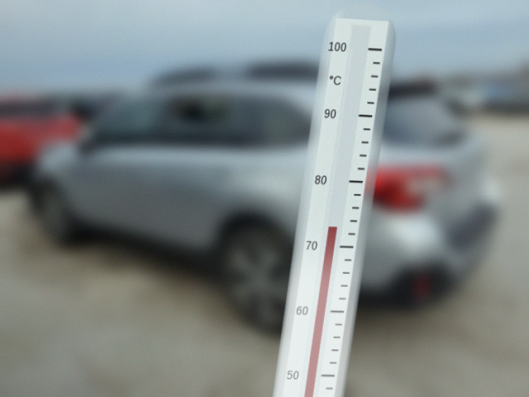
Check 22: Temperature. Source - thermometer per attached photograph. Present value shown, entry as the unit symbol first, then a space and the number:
°C 73
